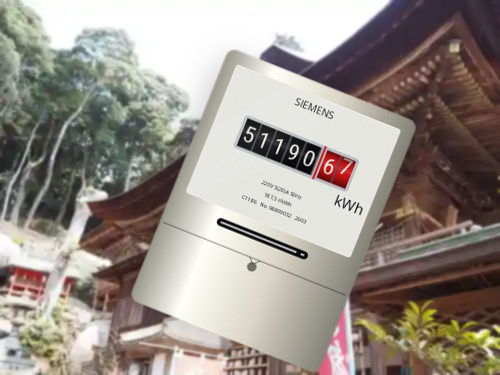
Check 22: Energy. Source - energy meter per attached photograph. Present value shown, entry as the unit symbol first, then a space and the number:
kWh 51190.67
